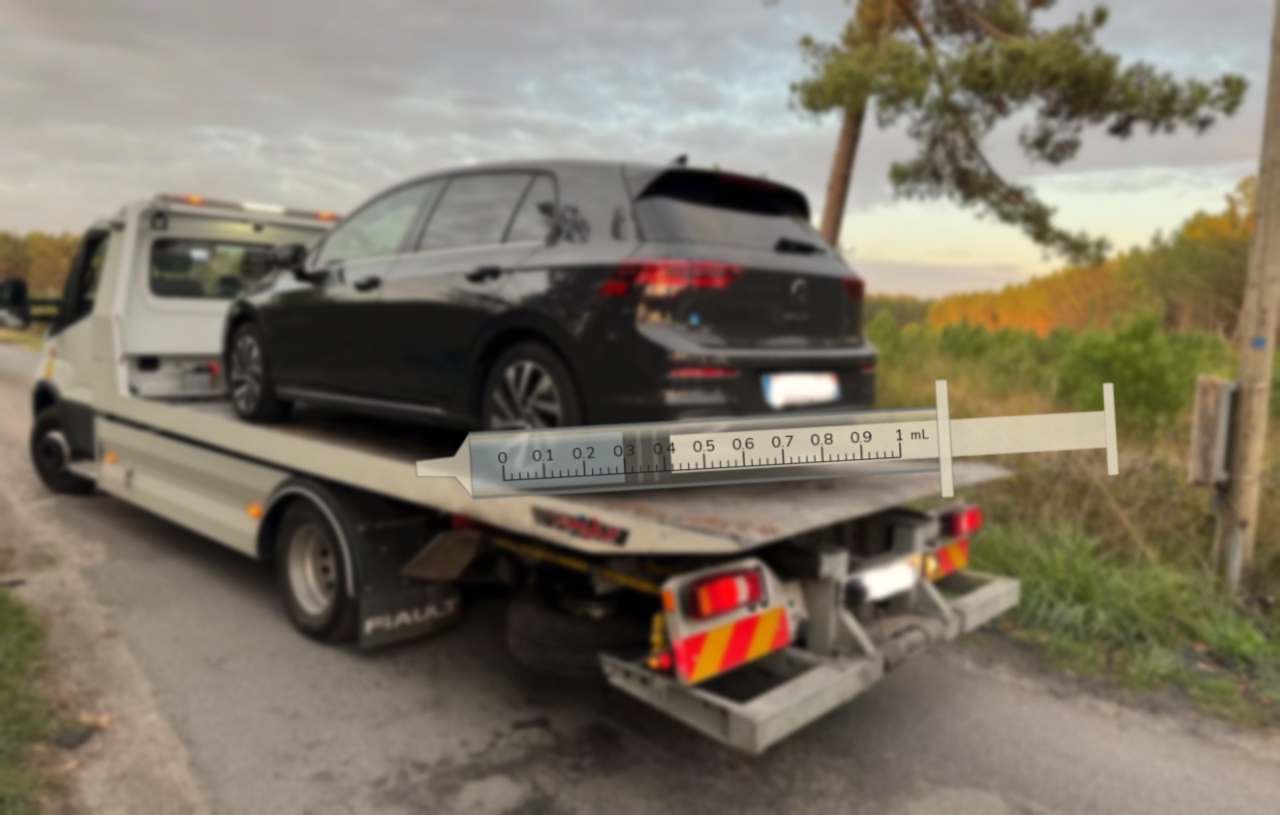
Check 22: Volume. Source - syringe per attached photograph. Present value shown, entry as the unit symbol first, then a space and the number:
mL 0.3
